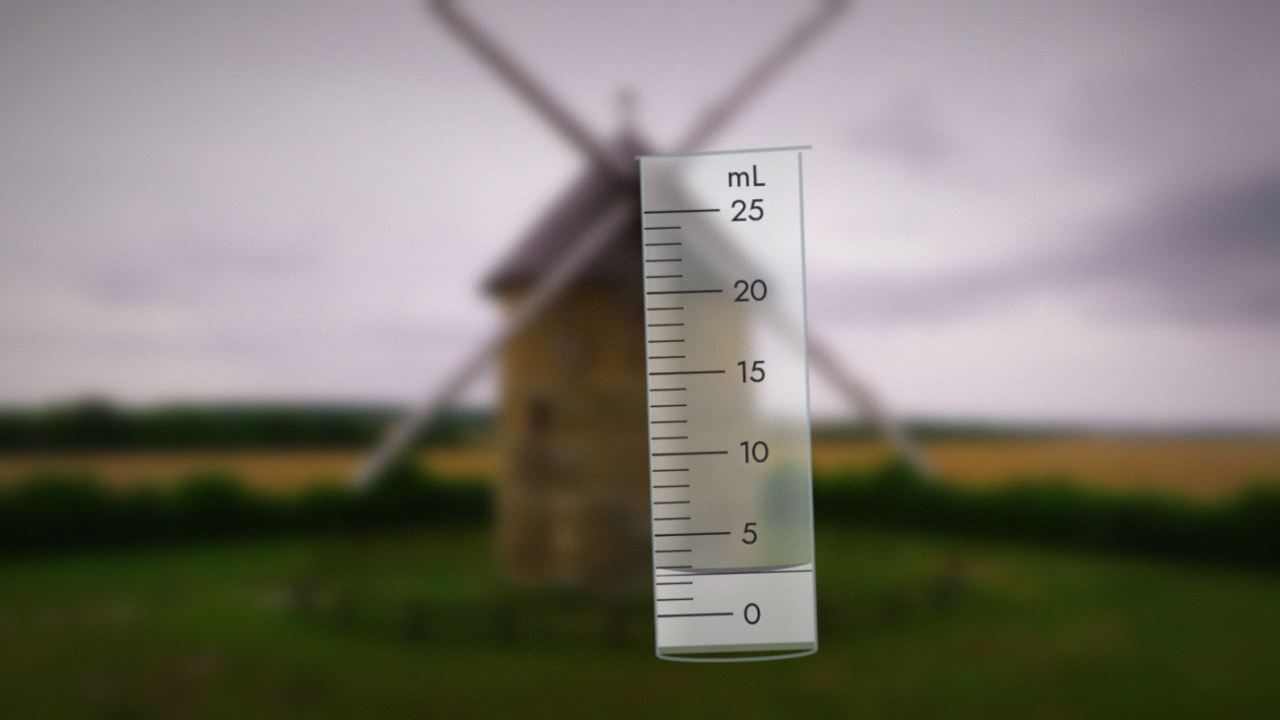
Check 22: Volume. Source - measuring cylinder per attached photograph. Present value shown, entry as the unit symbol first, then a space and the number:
mL 2.5
